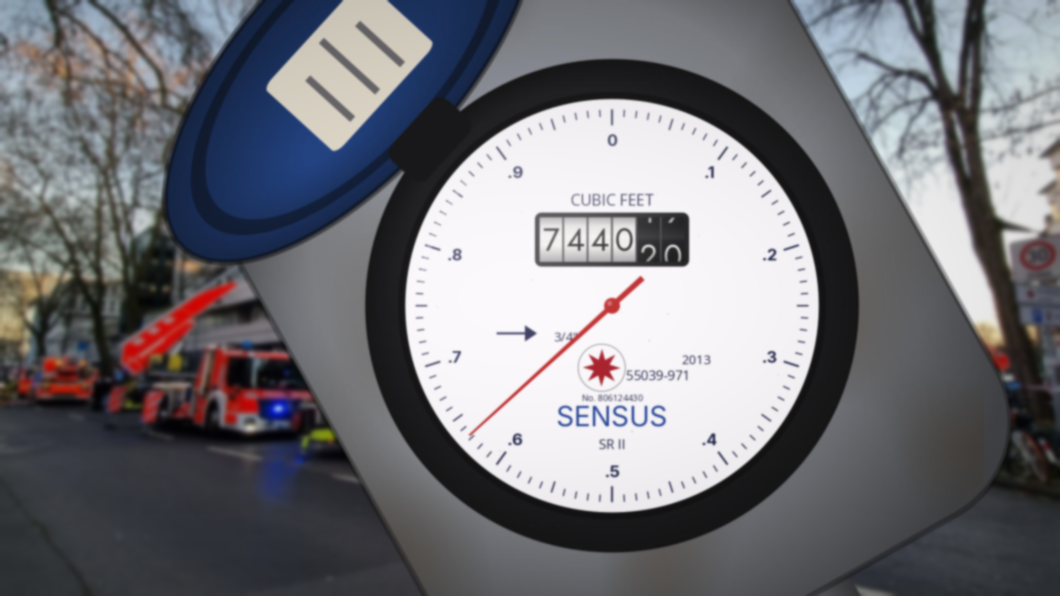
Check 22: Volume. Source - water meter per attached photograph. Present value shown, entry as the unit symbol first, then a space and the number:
ft³ 744019.63
